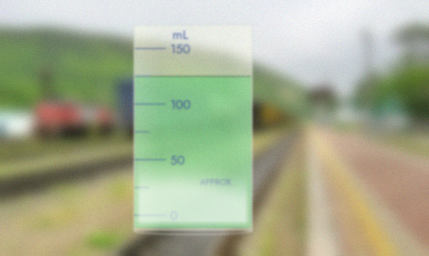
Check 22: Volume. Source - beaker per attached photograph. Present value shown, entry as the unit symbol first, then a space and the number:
mL 125
